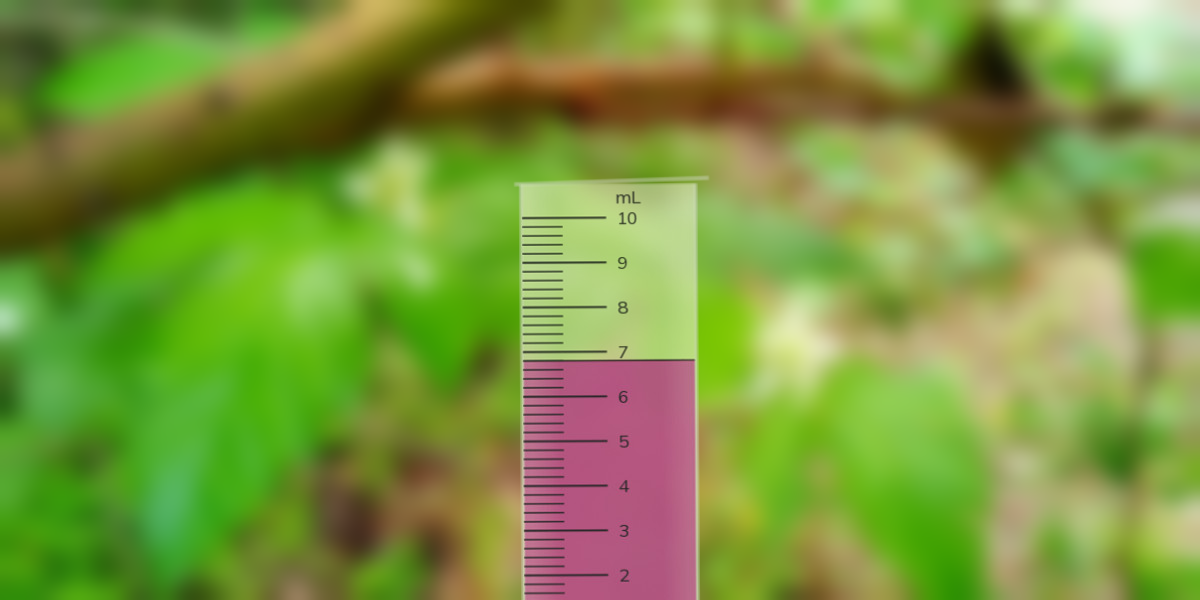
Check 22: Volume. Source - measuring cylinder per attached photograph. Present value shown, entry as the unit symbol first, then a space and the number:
mL 6.8
